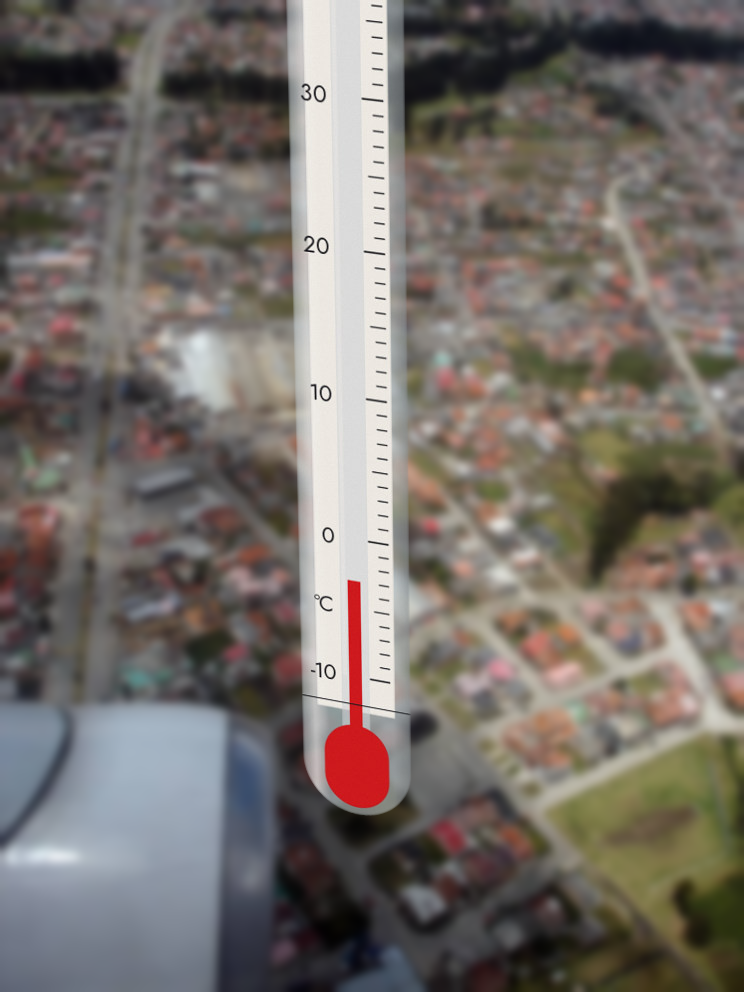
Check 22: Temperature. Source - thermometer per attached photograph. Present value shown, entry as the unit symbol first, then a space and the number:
°C -3
